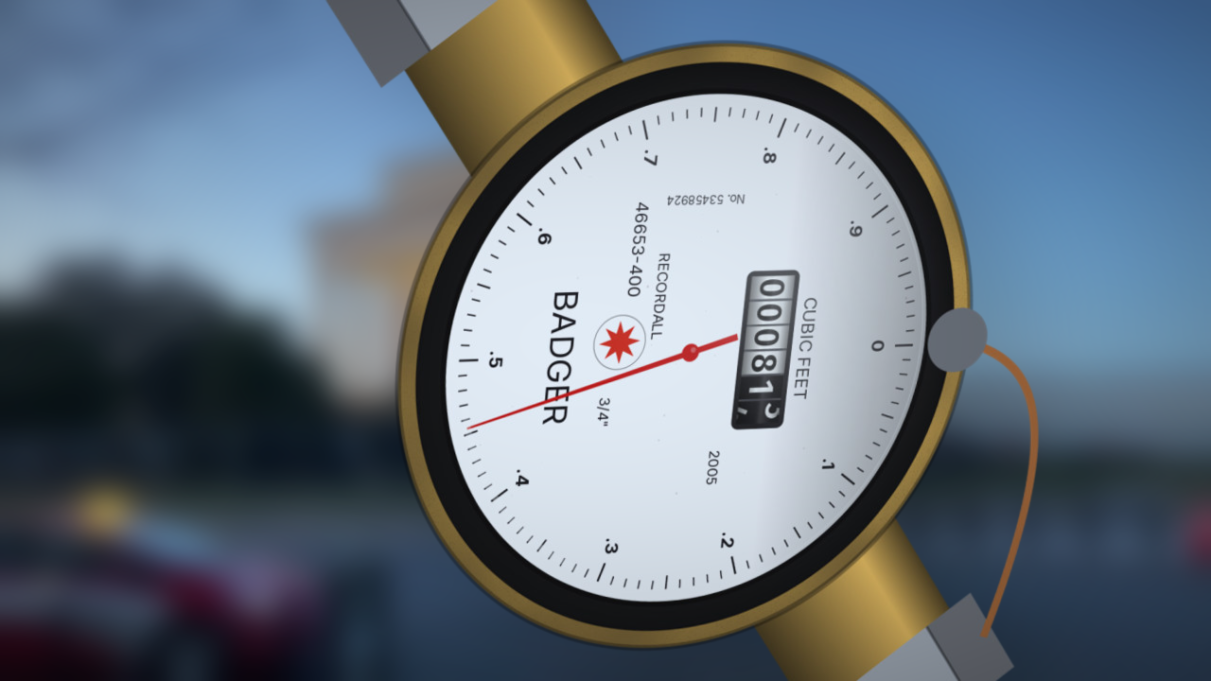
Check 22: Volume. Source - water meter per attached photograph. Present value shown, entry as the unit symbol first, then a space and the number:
ft³ 813.45
